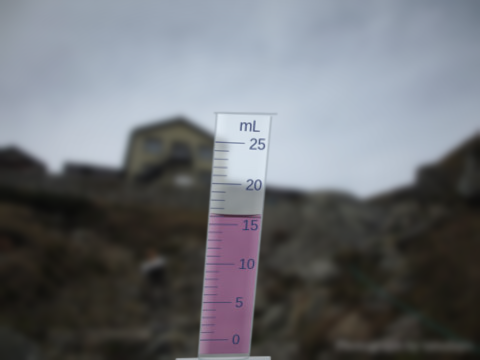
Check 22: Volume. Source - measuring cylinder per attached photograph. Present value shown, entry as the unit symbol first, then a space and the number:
mL 16
